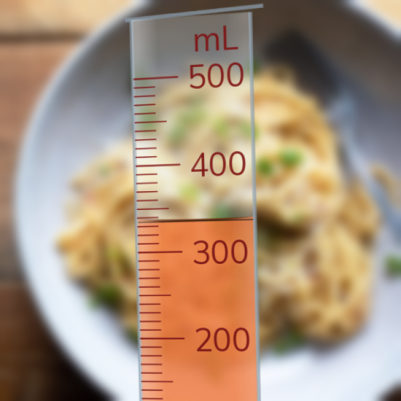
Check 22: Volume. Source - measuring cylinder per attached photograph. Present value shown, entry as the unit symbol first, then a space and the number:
mL 335
